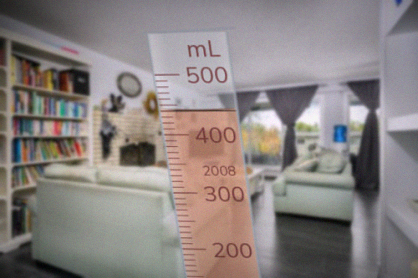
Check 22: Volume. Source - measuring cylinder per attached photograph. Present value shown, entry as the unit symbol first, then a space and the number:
mL 440
